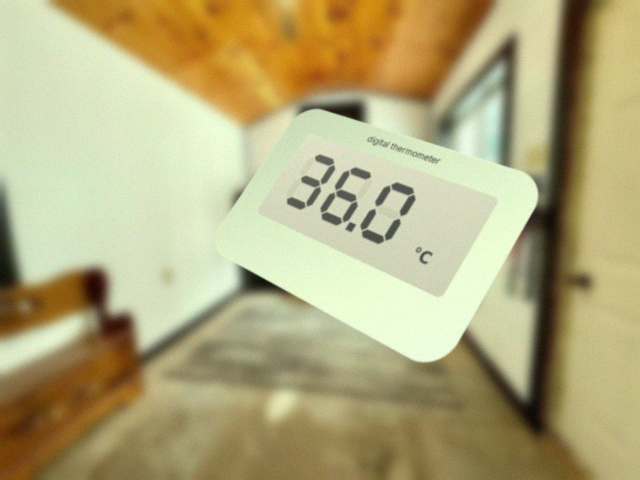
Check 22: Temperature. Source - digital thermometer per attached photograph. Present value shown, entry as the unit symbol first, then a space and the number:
°C 36.0
